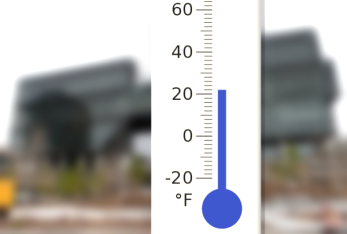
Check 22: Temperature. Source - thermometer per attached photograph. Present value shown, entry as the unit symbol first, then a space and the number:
°F 22
